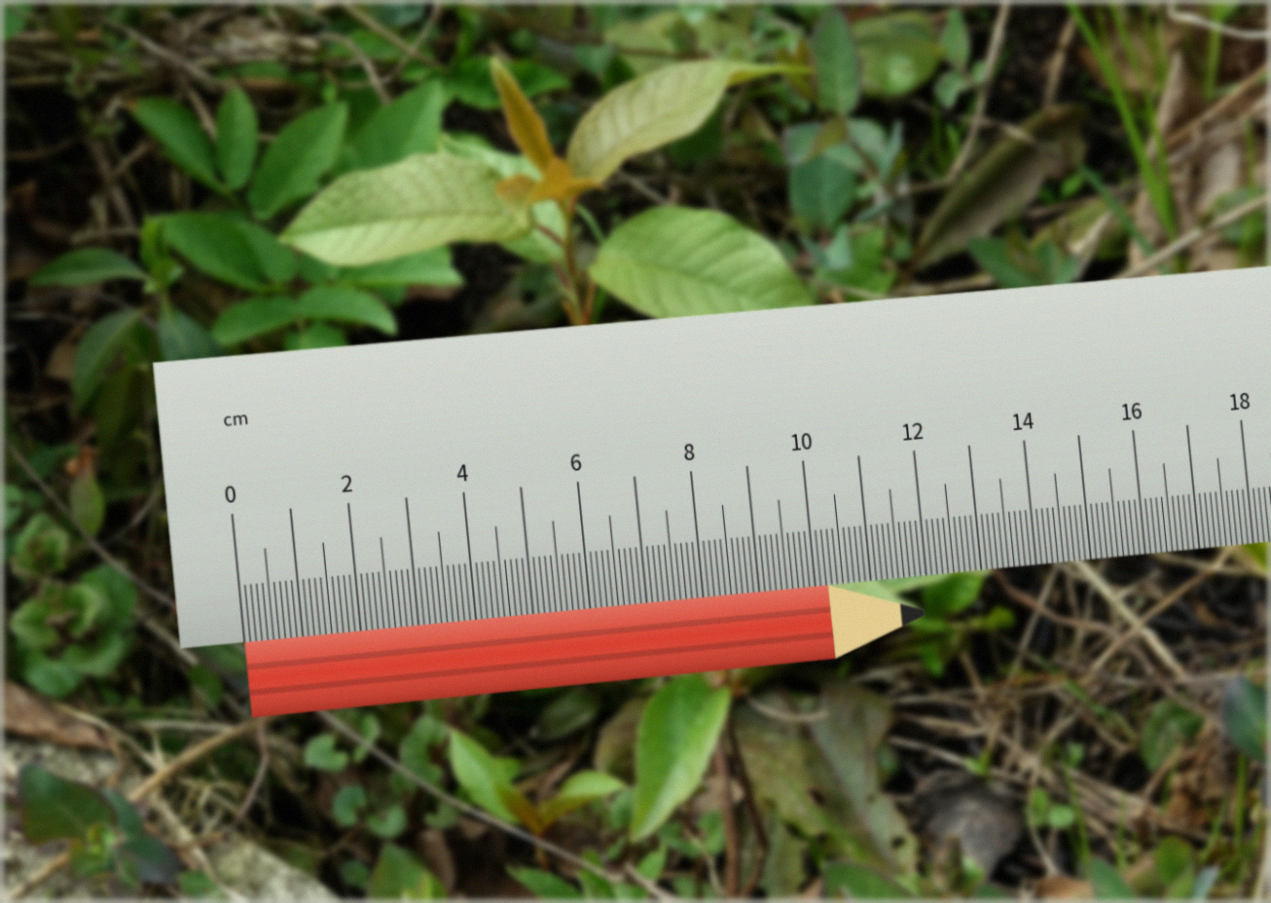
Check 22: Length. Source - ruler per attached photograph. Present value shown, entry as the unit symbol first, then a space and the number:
cm 11.9
